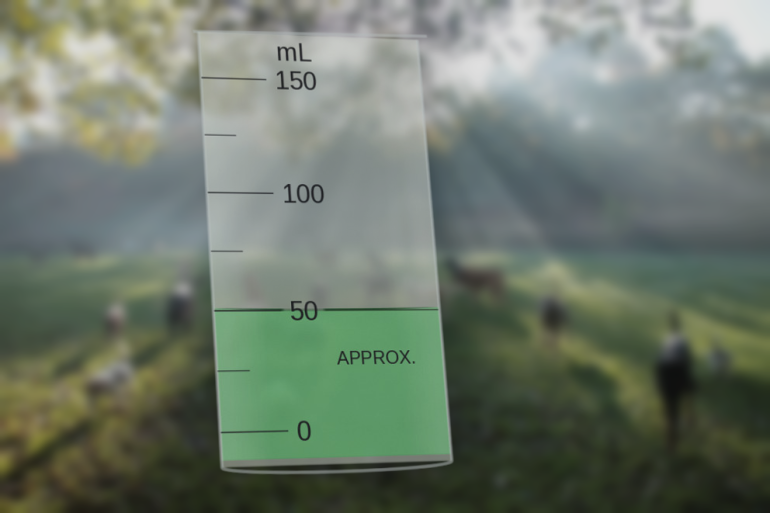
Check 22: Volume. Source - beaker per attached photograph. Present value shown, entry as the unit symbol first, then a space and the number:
mL 50
